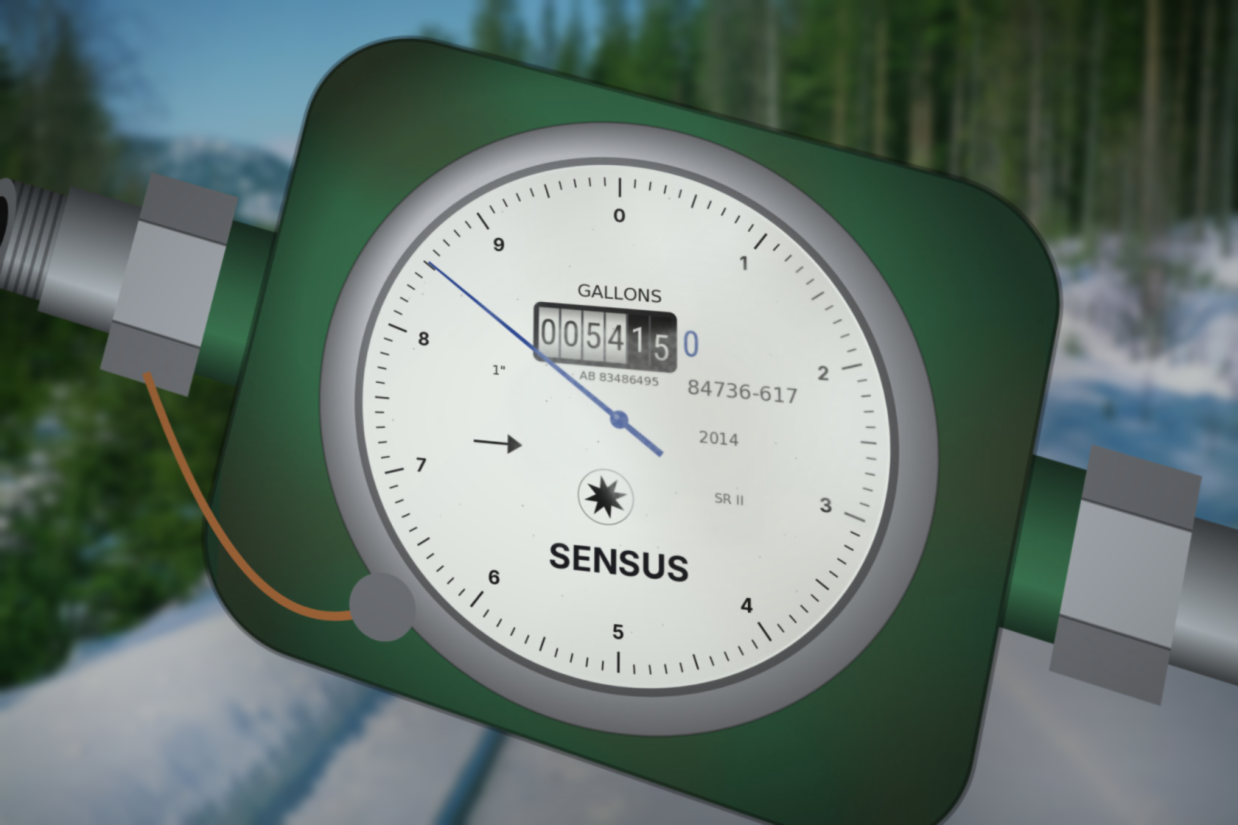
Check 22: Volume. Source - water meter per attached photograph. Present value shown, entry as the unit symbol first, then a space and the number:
gal 54148.5
